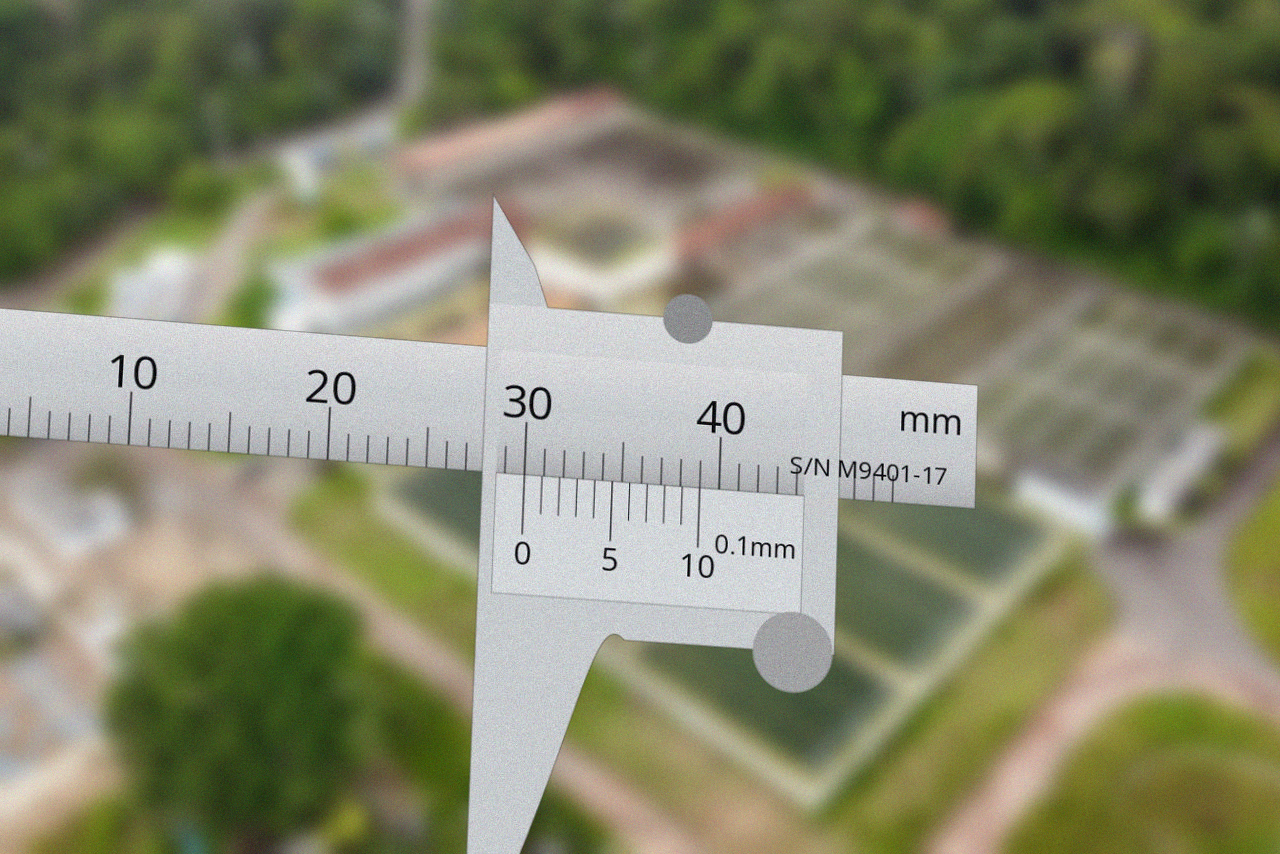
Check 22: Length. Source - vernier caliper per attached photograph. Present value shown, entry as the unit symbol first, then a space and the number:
mm 30.0
